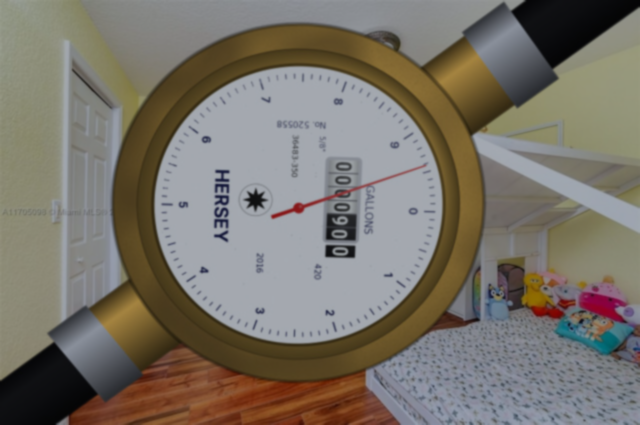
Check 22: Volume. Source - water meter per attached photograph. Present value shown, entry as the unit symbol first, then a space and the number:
gal 899.4
